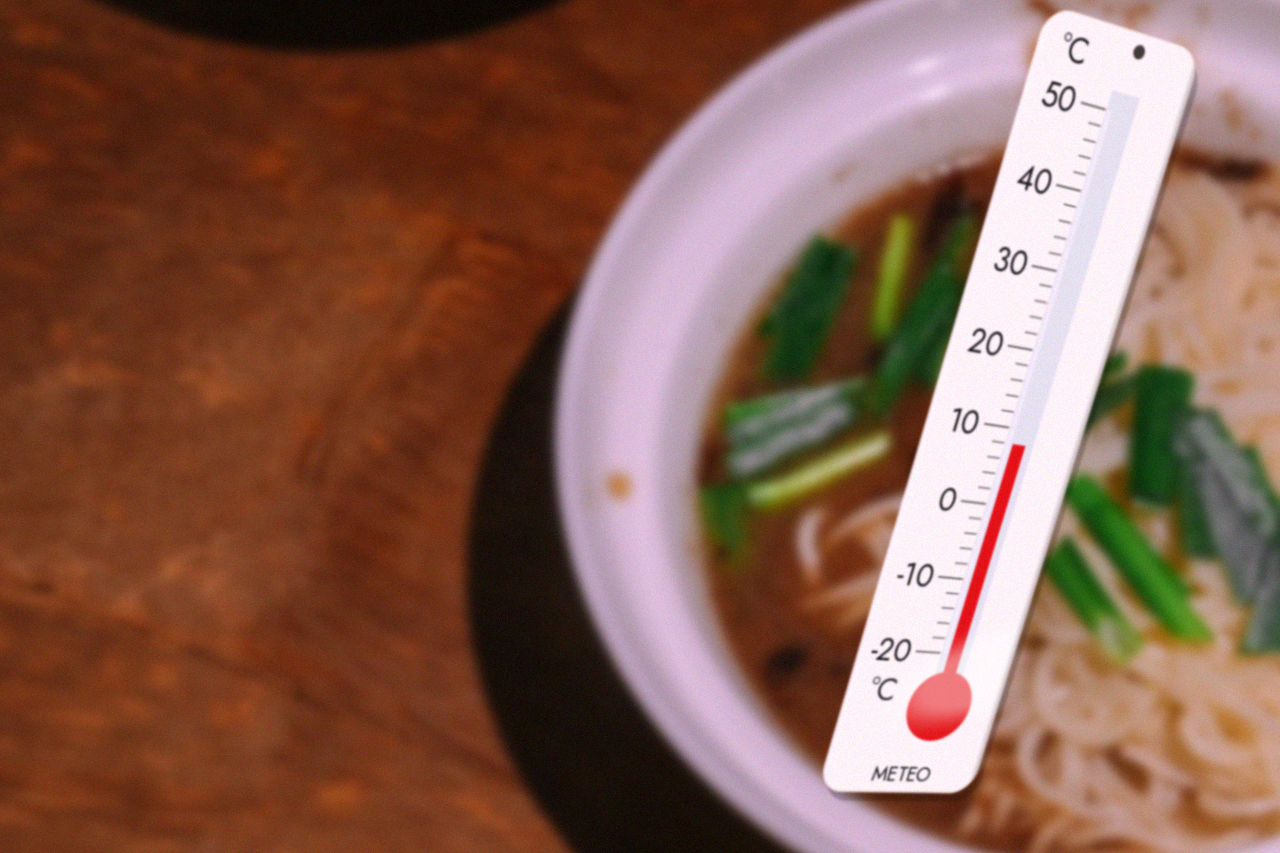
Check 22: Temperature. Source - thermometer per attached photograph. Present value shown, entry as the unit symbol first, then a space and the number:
°C 8
